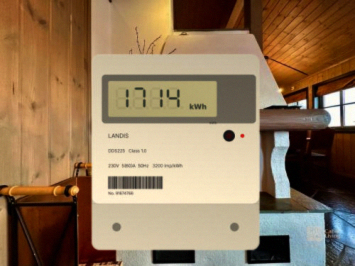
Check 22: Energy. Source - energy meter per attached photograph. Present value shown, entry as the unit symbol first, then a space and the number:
kWh 1714
